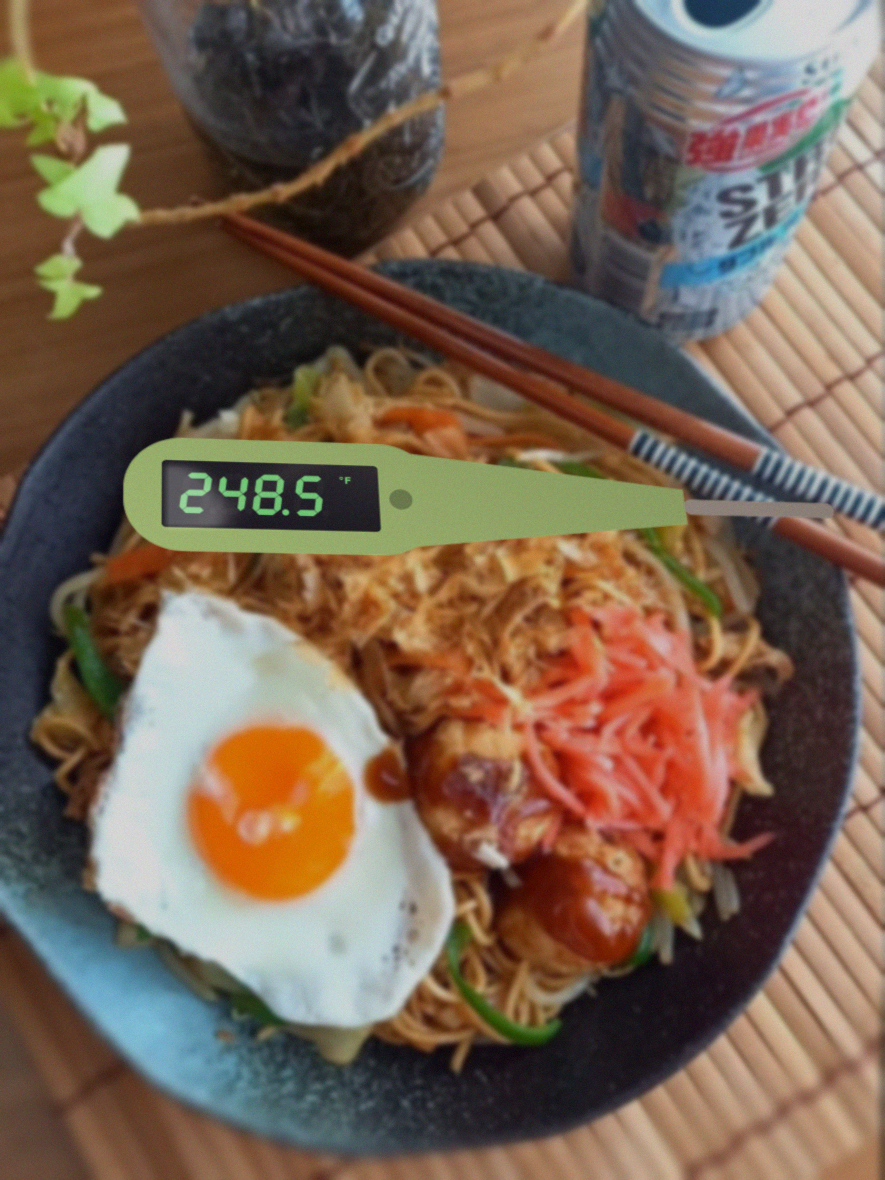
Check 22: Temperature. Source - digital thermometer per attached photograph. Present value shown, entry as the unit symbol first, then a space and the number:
°F 248.5
